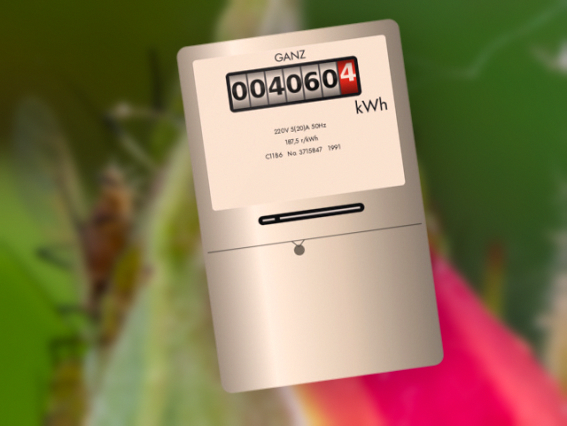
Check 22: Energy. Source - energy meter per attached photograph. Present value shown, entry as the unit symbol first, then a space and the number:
kWh 4060.4
